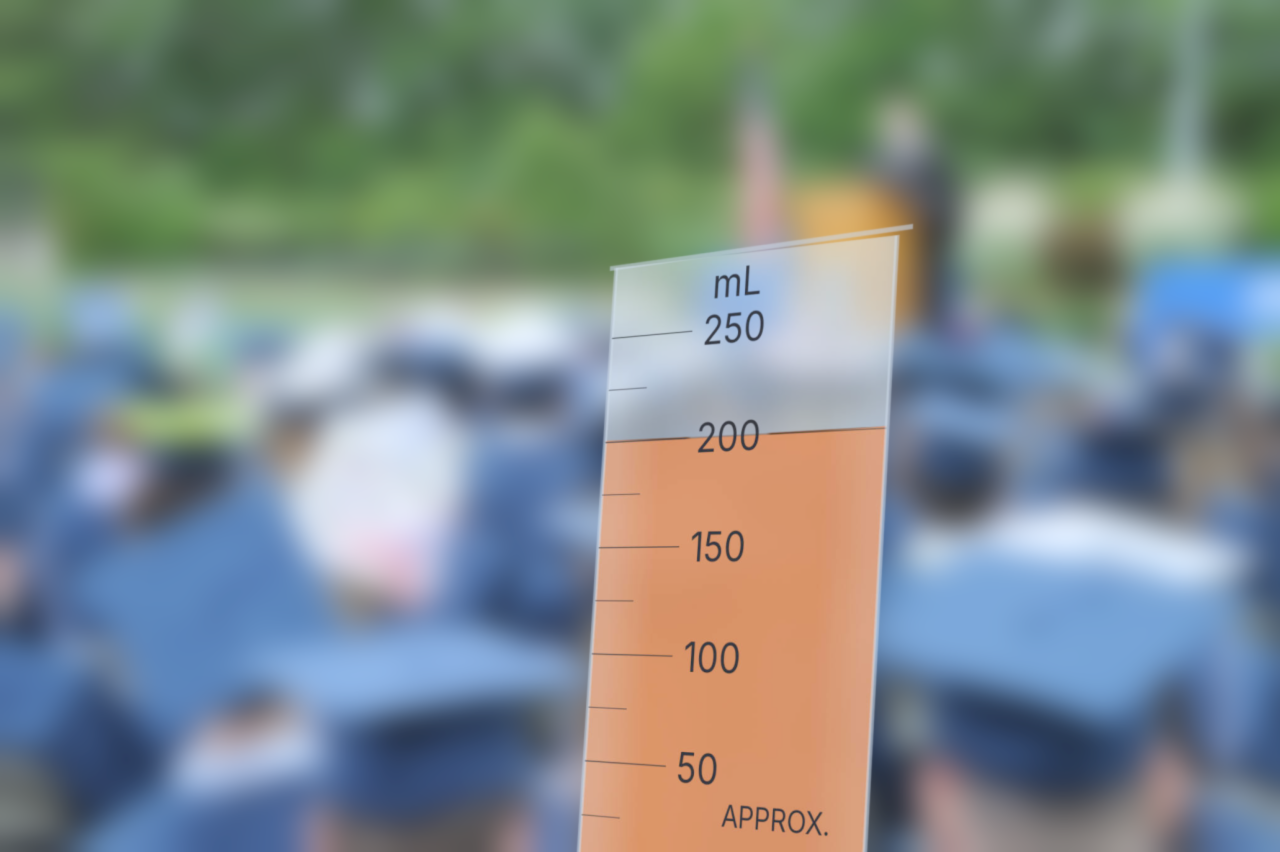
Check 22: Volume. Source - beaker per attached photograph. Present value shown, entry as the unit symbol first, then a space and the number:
mL 200
